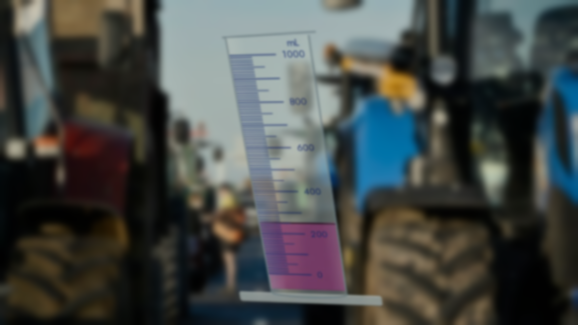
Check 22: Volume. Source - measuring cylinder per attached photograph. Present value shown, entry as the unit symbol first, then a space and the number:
mL 250
